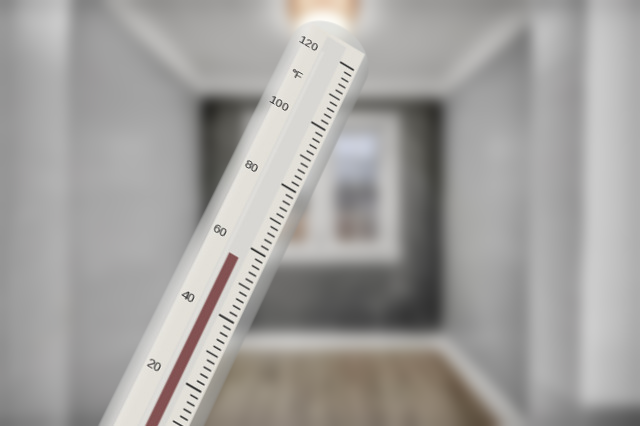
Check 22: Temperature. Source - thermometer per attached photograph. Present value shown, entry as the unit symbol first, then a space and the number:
°F 56
